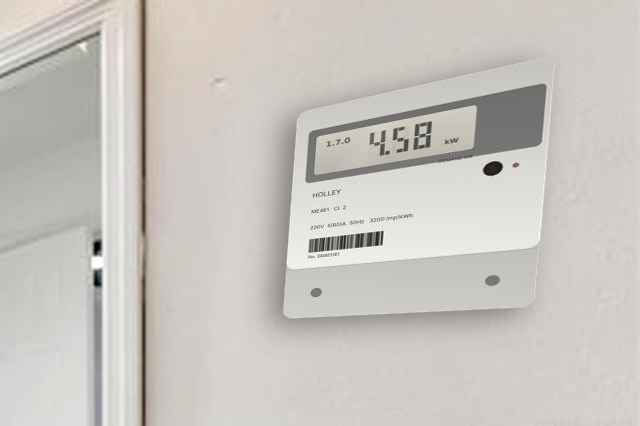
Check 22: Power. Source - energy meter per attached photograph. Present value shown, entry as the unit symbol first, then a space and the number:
kW 4.58
